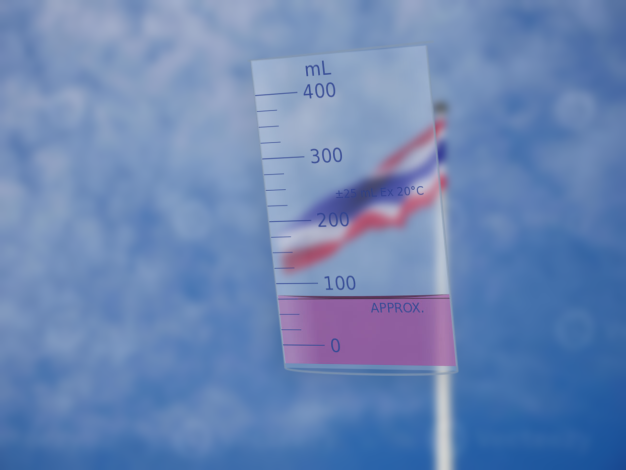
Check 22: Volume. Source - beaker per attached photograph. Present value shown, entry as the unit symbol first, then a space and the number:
mL 75
